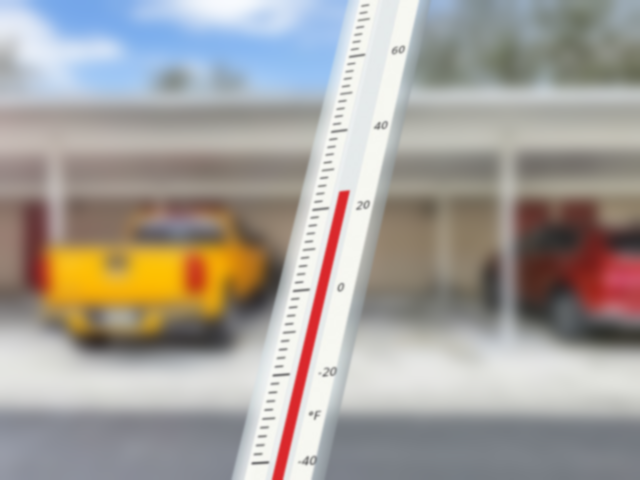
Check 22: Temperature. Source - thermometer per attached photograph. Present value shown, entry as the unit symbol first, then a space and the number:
°F 24
